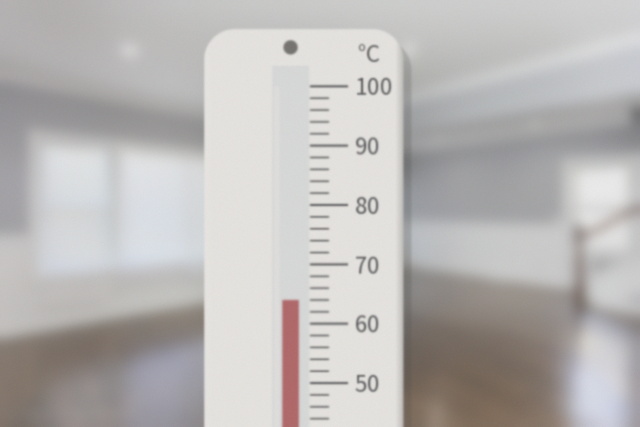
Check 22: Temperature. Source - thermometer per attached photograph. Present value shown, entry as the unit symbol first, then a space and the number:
°C 64
